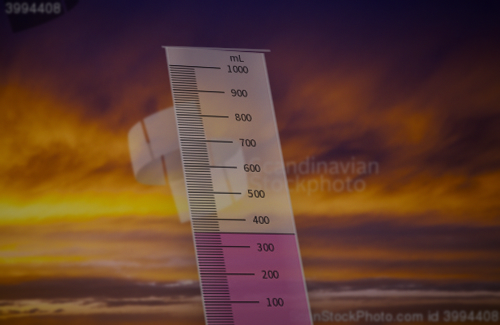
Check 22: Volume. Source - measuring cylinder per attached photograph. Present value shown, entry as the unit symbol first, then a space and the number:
mL 350
